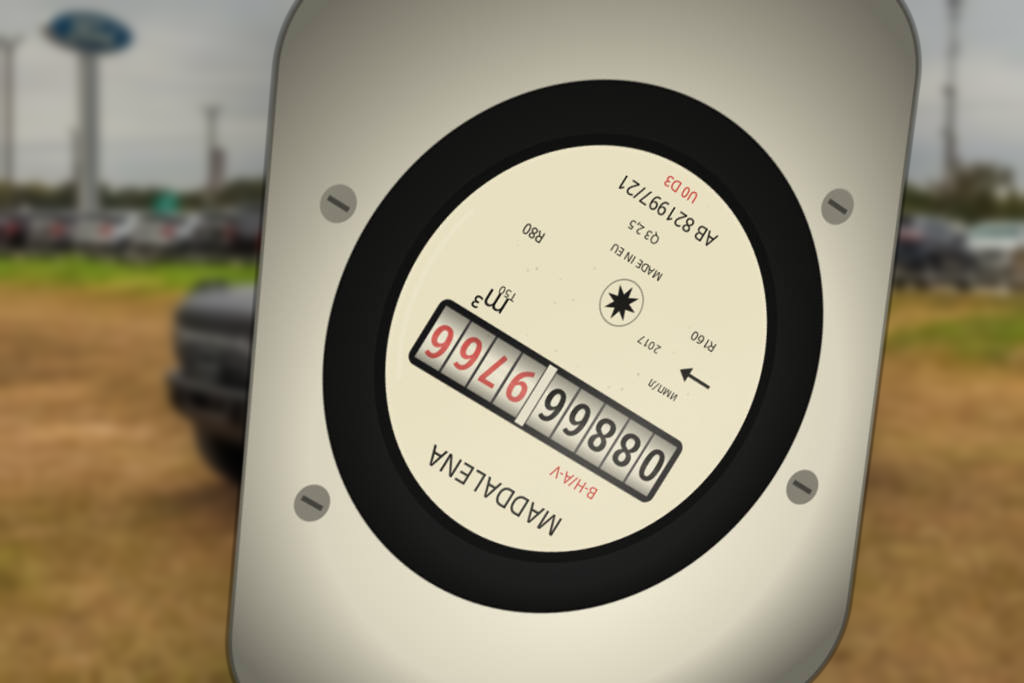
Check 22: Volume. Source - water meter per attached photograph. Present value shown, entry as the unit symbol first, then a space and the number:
m³ 8866.9766
